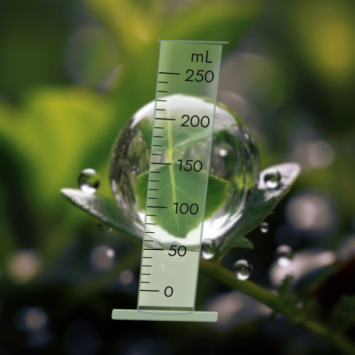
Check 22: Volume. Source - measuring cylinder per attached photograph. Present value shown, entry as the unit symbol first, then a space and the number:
mL 50
